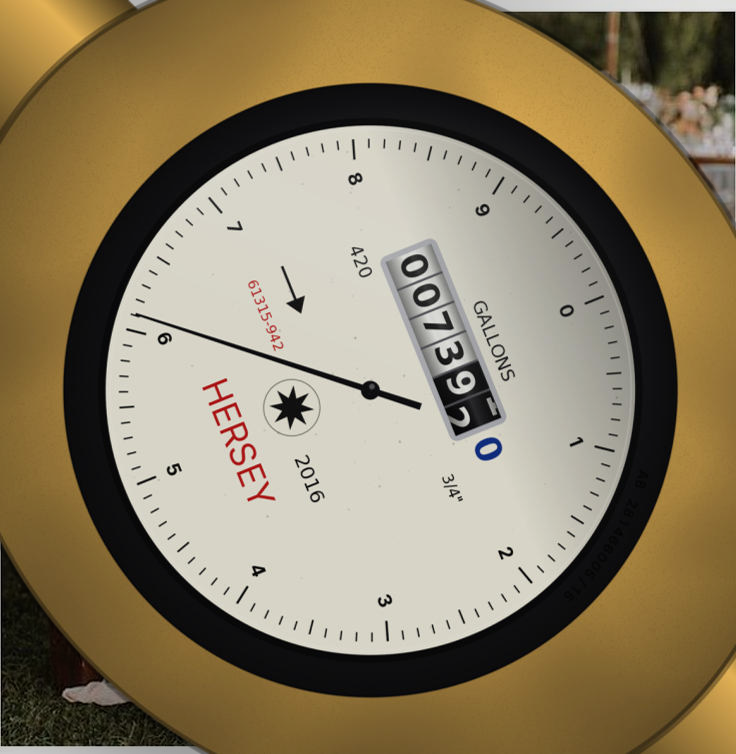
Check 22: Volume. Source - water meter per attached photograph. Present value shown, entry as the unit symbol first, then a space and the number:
gal 73916.1
